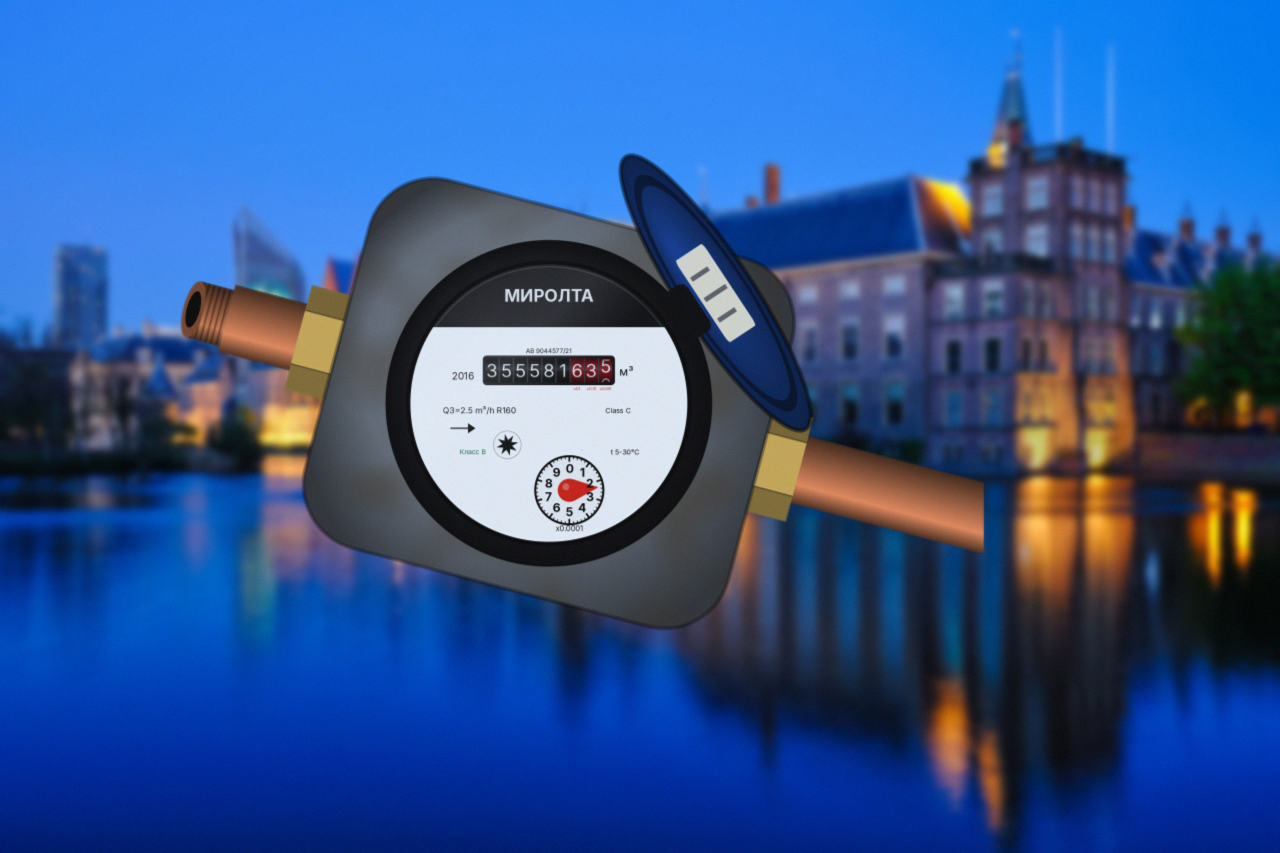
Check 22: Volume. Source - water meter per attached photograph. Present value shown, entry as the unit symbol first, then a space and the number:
m³ 355581.6352
